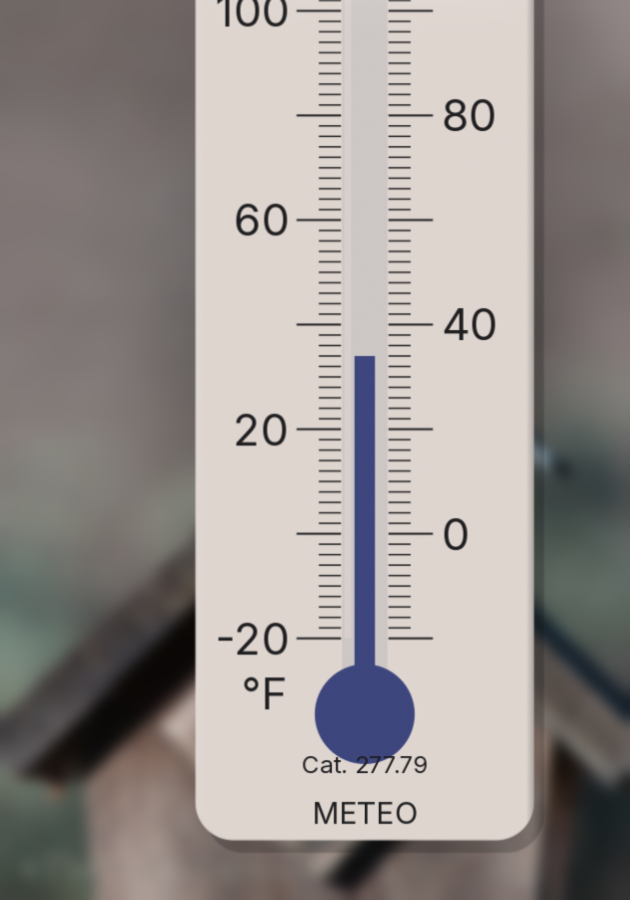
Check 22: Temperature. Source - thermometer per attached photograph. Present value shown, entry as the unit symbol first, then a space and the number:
°F 34
